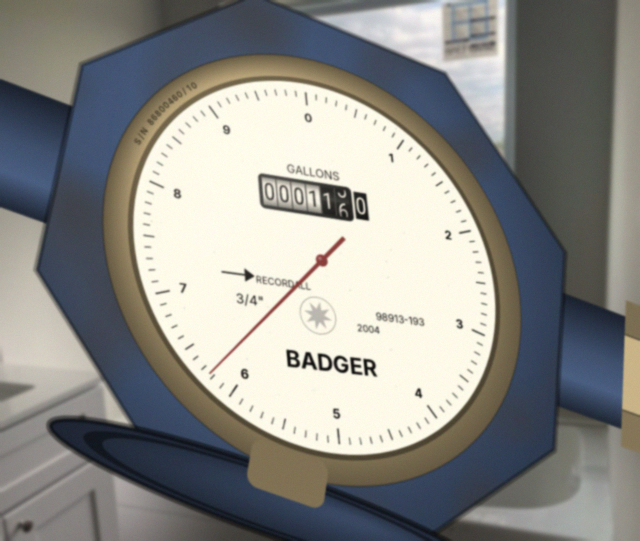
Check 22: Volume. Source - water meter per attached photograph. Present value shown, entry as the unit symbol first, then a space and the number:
gal 1156.2
